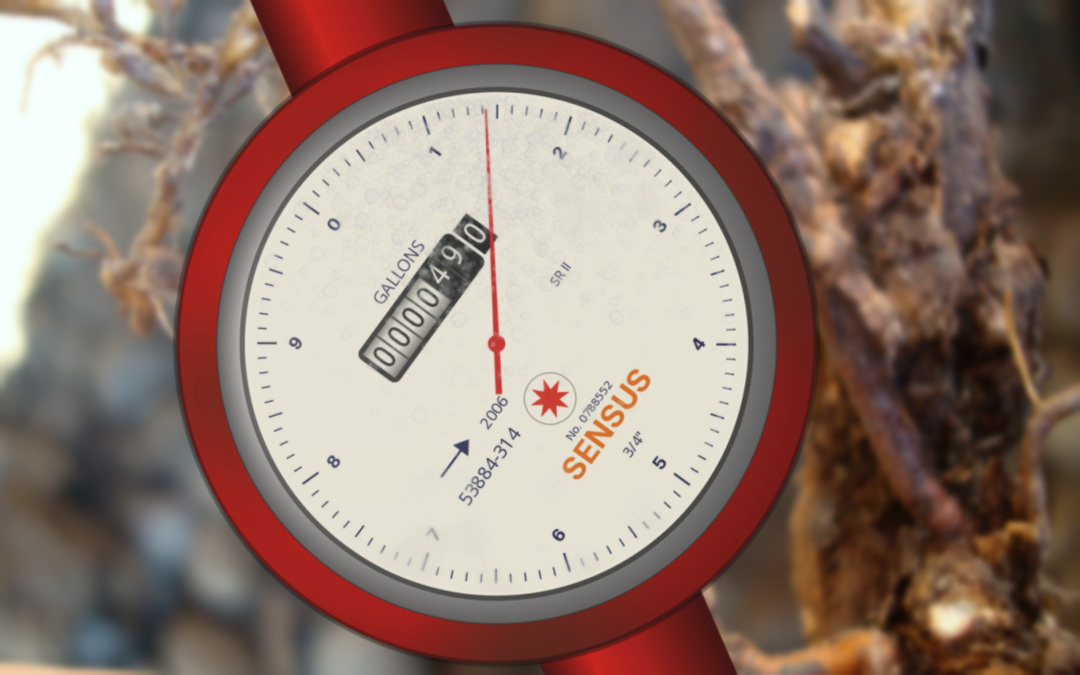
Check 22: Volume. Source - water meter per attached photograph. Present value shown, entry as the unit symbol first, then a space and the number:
gal 491.4
